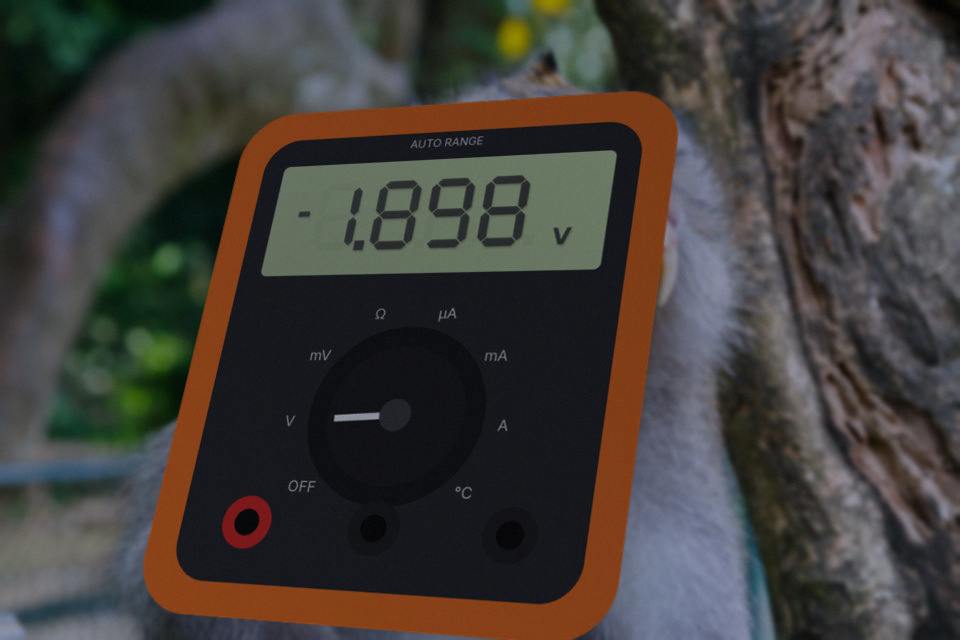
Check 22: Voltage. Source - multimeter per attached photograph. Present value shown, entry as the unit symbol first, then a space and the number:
V -1.898
